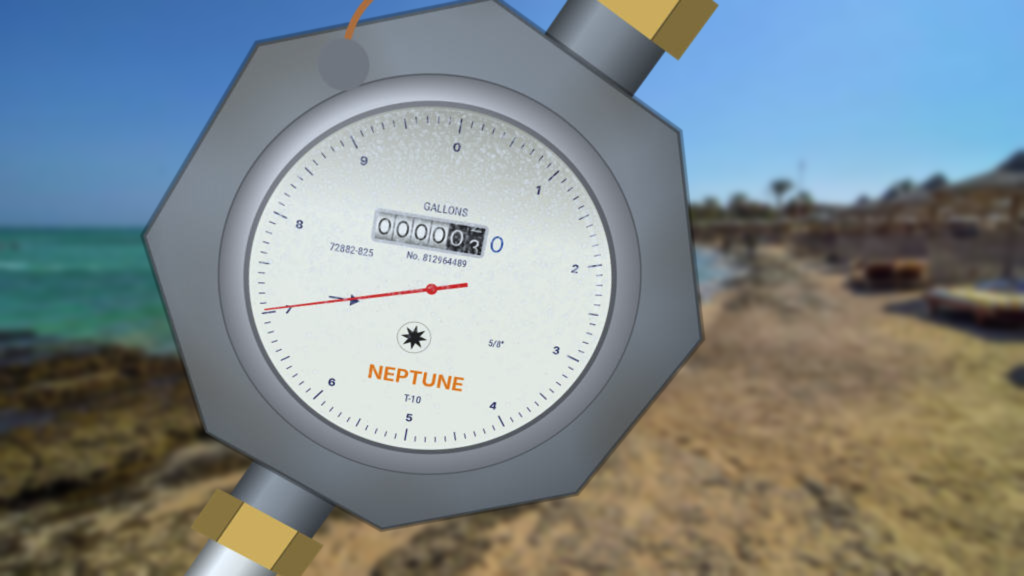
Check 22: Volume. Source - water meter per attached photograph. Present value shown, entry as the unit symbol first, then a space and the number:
gal 27.0
